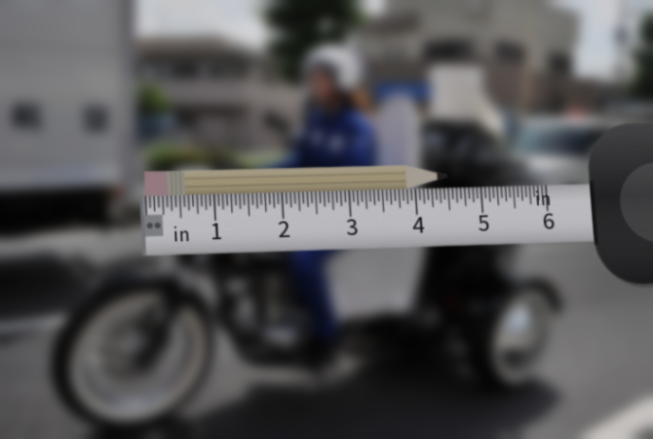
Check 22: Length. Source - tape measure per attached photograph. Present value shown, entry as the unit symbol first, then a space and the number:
in 4.5
